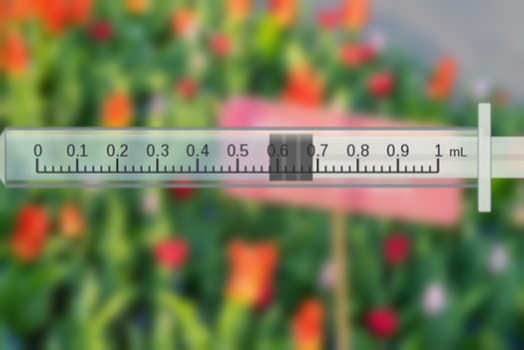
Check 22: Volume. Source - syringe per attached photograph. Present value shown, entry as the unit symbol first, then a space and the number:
mL 0.58
